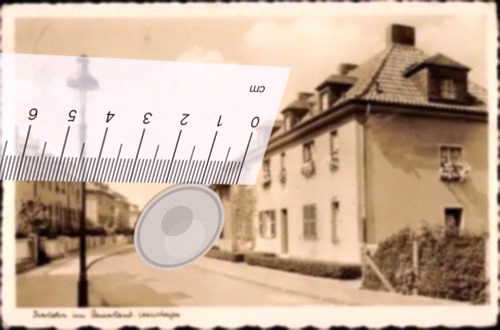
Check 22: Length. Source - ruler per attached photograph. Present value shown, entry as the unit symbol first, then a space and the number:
cm 2.5
